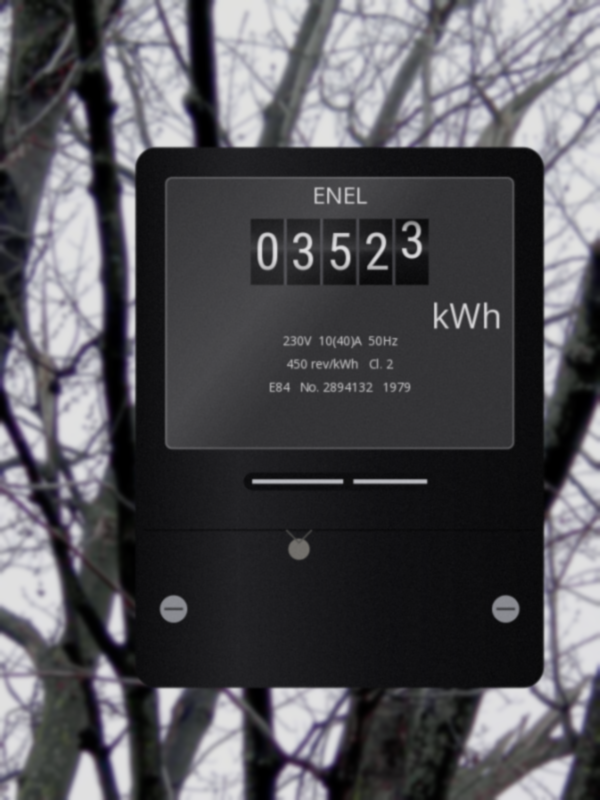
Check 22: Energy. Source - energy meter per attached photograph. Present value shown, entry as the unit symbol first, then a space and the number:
kWh 3523
